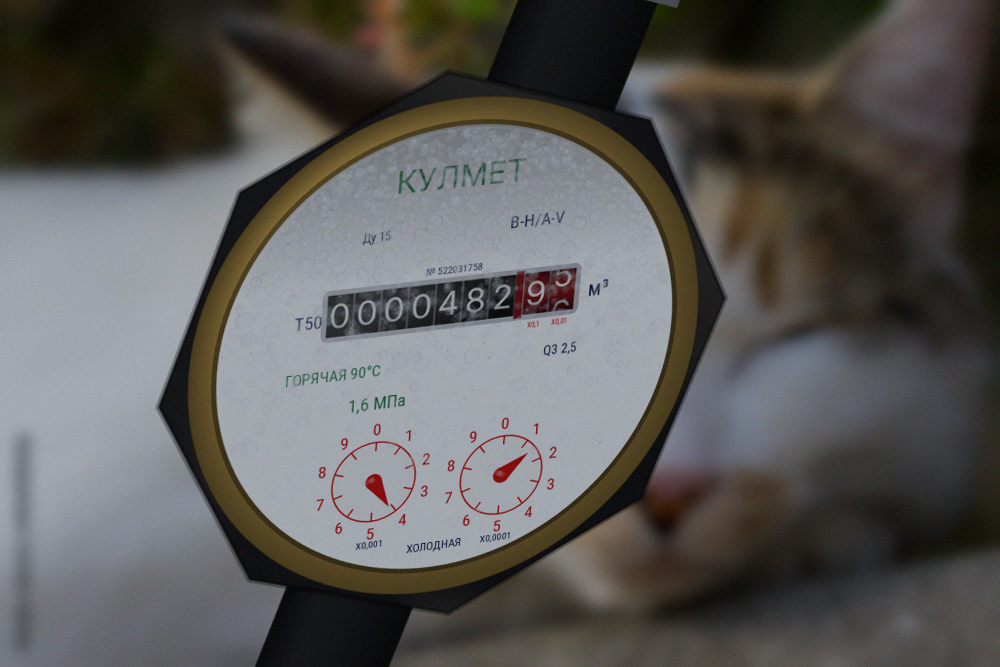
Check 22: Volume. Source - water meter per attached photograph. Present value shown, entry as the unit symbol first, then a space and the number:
m³ 482.9541
